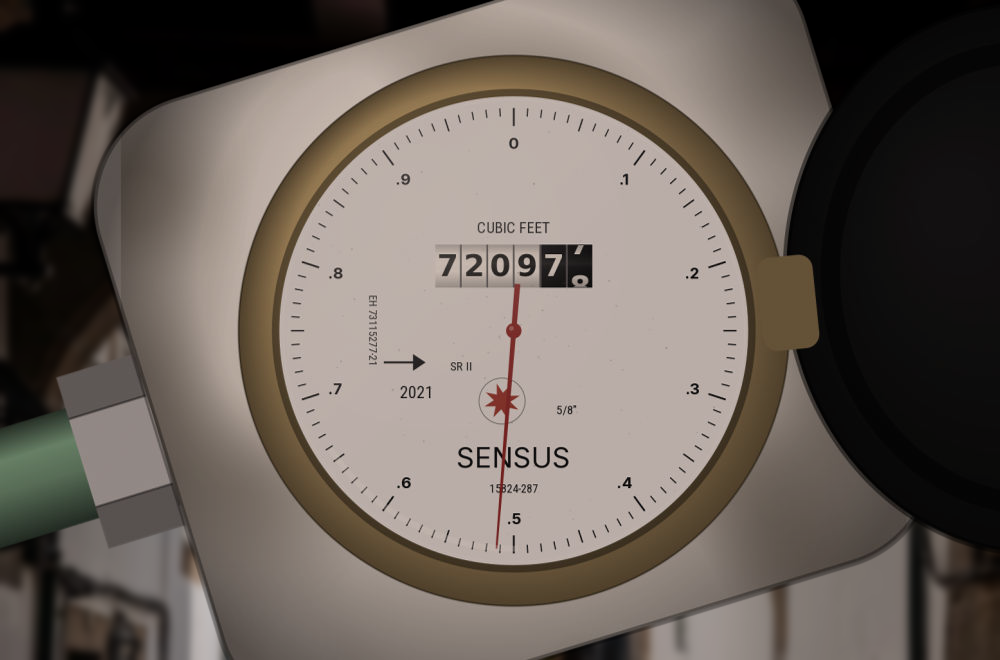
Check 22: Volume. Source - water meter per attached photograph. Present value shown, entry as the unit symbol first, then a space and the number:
ft³ 720977.51
